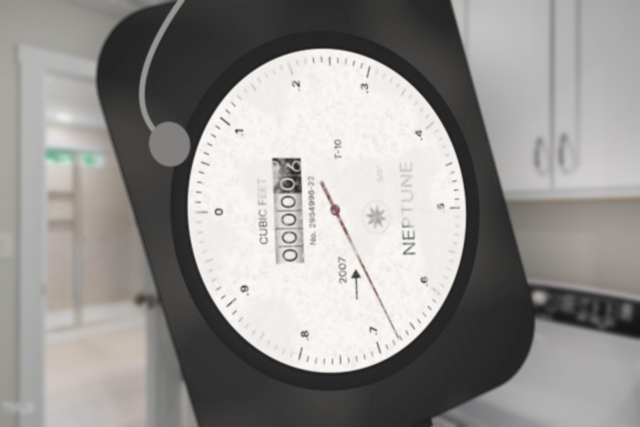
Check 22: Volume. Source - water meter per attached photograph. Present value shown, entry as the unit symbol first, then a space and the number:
ft³ 5.67
